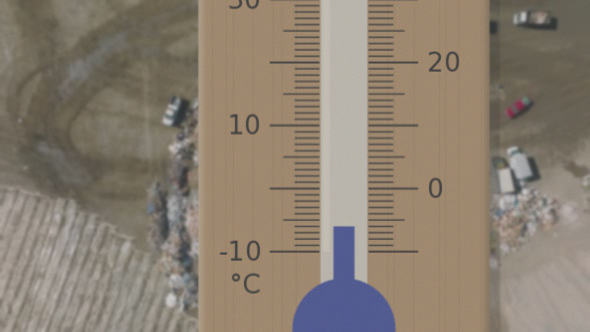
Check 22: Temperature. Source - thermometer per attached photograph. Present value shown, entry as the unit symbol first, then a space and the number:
°C -6
